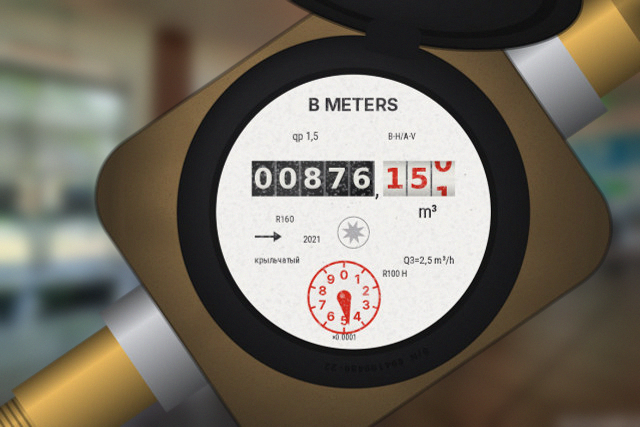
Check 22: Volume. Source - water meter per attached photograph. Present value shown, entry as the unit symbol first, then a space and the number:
m³ 876.1504
